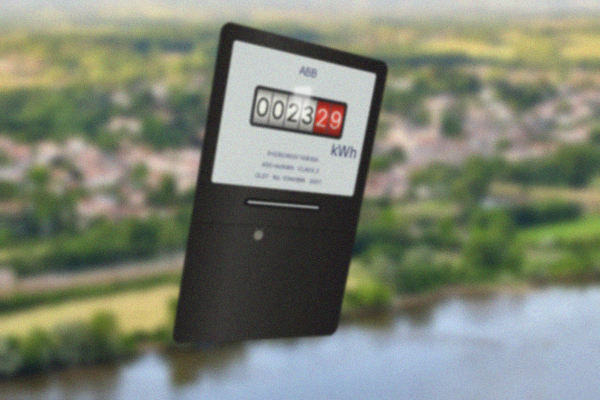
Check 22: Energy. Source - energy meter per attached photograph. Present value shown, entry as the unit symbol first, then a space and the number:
kWh 23.29
